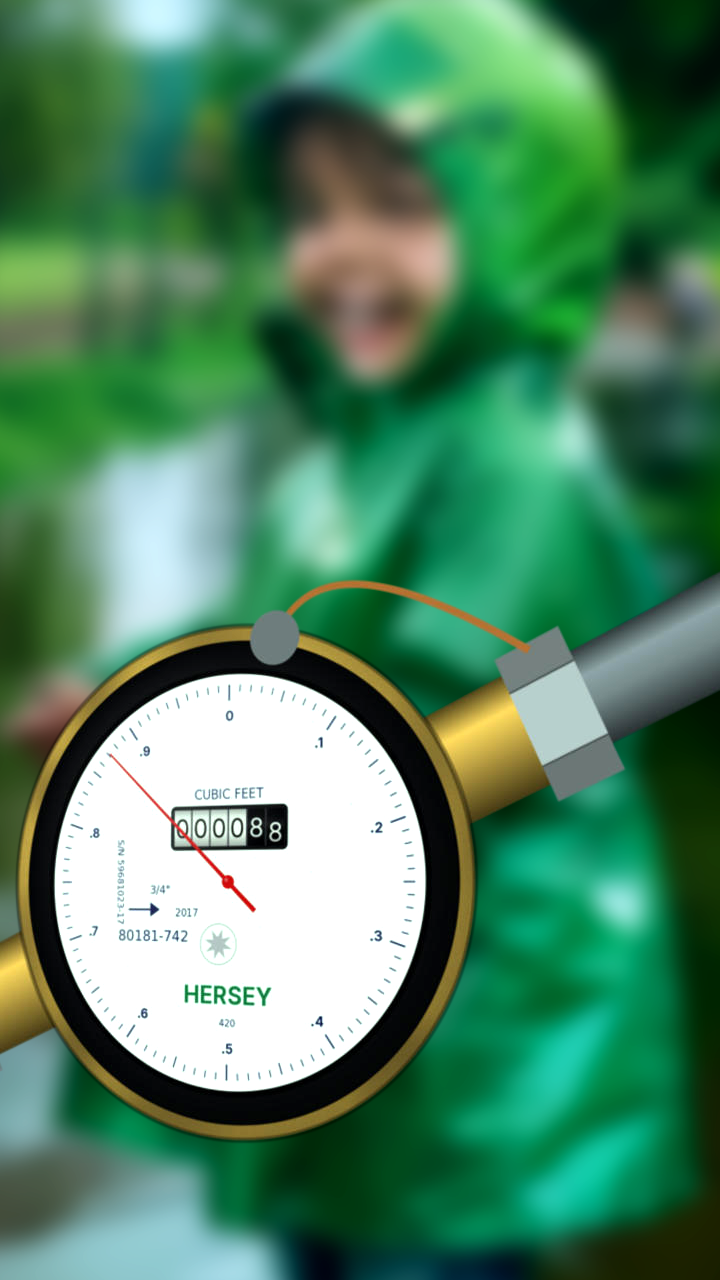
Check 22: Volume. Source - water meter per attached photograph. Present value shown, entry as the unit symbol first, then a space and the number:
ft³ 87.87
